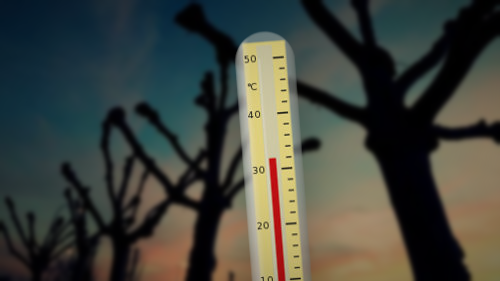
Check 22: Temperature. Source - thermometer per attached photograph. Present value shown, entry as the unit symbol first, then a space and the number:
°C 32
